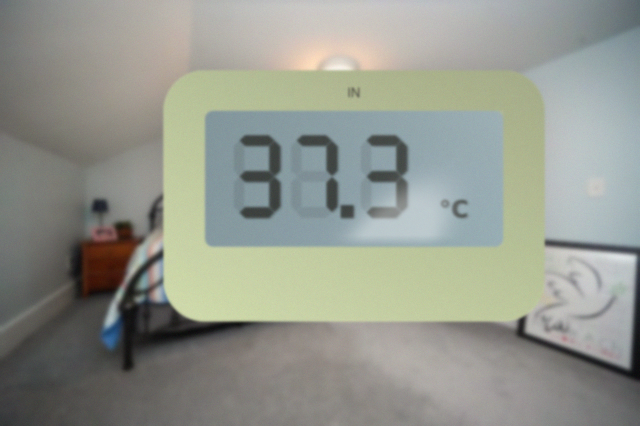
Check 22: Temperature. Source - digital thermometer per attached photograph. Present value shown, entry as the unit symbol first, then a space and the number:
°C 37.3
